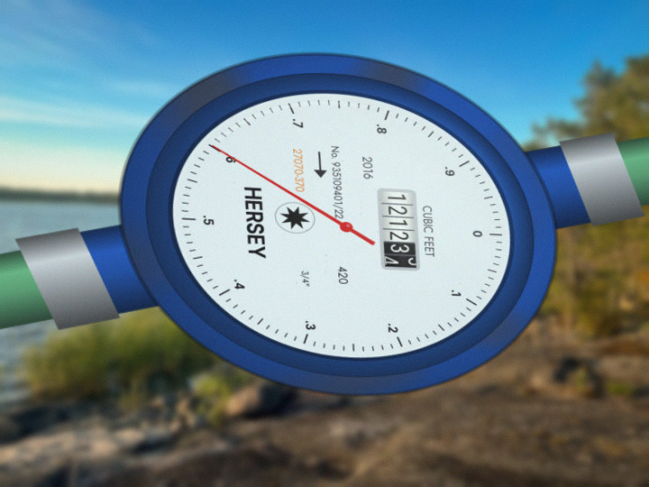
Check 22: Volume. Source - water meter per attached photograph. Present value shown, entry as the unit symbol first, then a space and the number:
ft³ 121233.60
